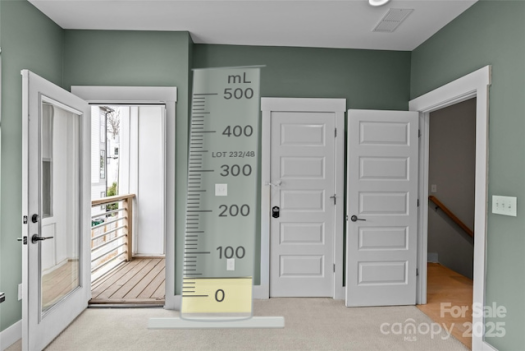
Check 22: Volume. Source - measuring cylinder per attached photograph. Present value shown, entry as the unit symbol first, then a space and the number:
mL 40
